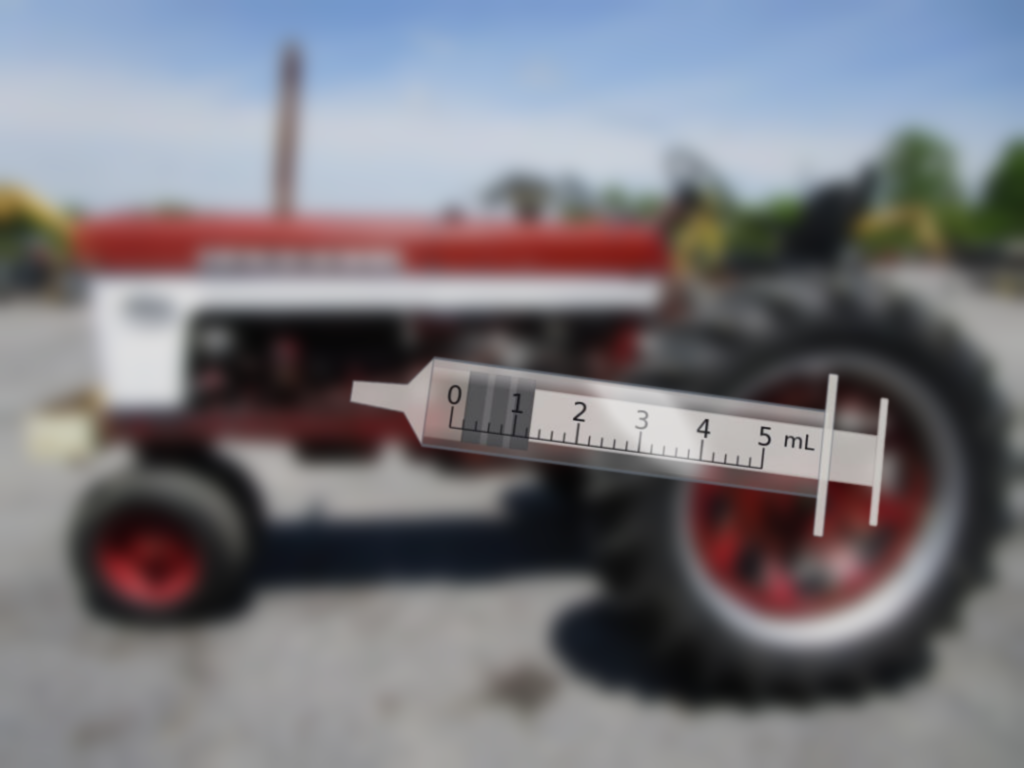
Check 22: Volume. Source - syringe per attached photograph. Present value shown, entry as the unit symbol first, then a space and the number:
mL 0.2
